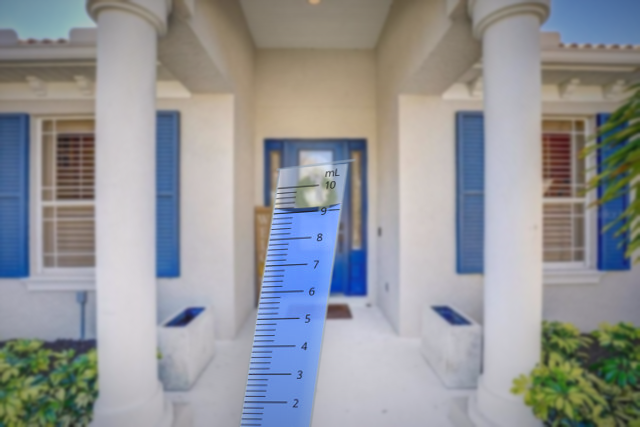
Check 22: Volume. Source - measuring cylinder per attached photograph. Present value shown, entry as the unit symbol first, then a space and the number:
mL 9
